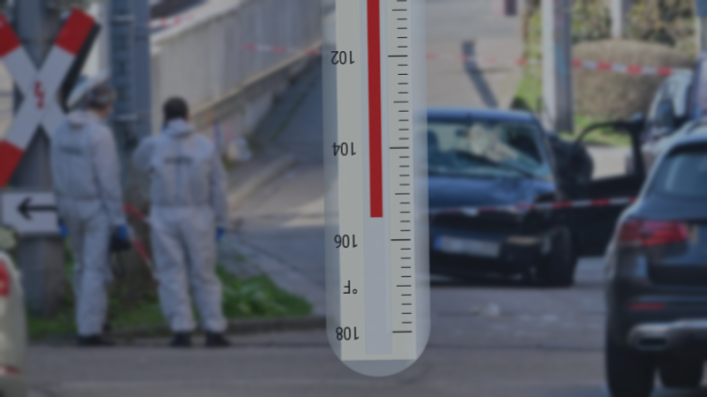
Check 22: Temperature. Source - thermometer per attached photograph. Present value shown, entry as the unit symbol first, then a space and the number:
°F 105.5
